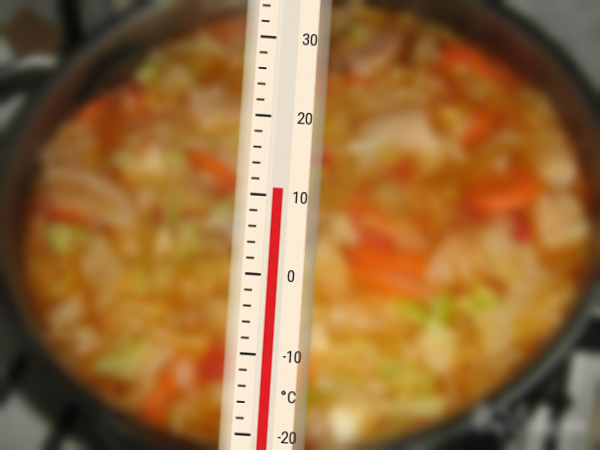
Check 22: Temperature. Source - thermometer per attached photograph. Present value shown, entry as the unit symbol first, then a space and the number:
°C 11
